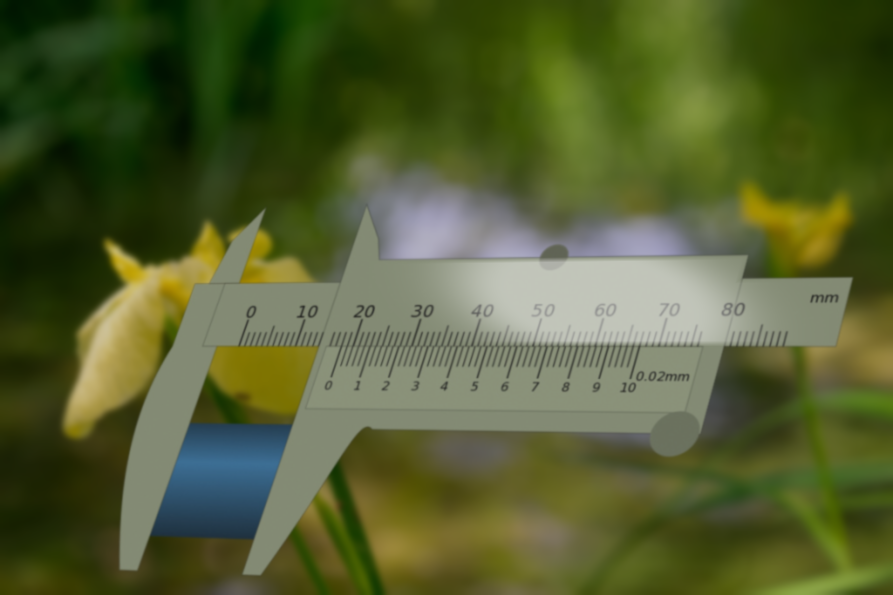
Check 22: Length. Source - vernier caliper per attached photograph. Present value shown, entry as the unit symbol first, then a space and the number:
mm 18.0
